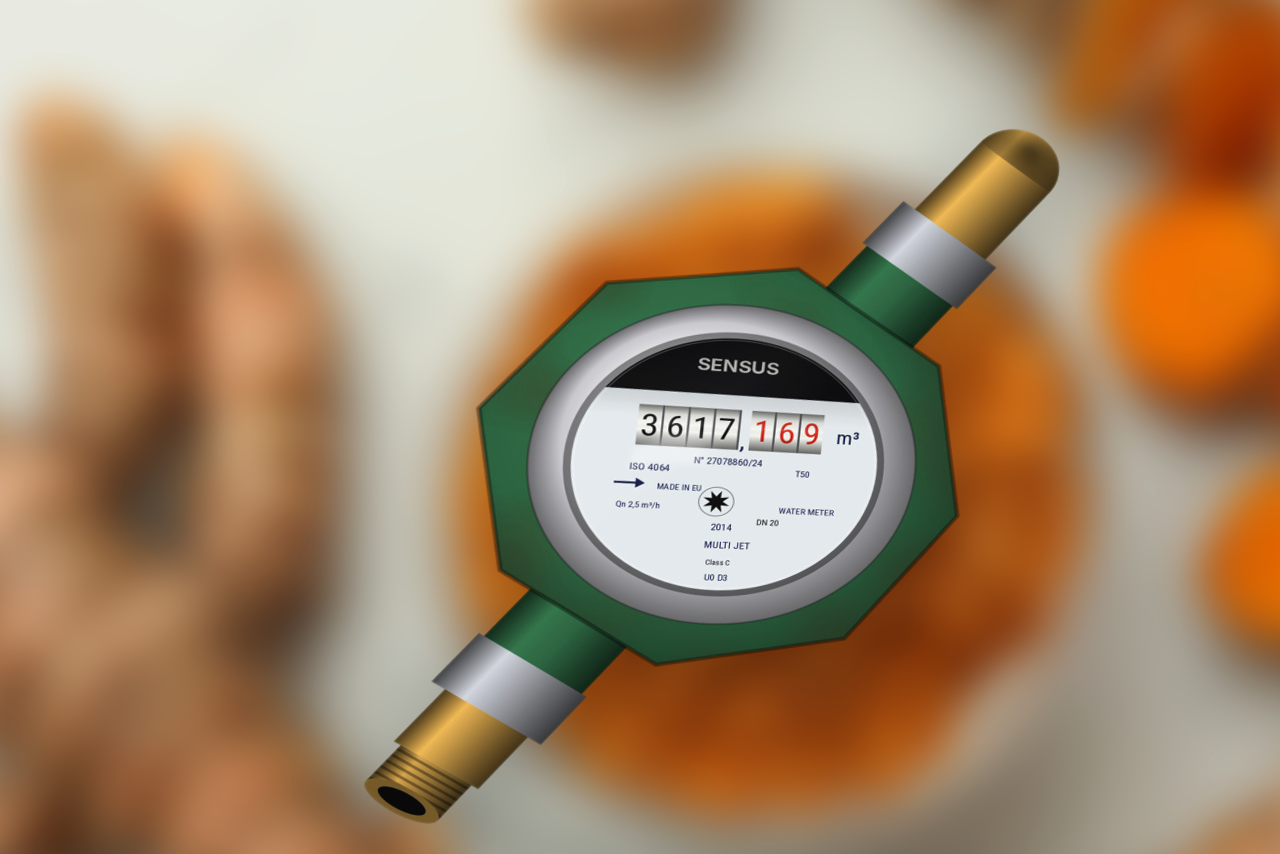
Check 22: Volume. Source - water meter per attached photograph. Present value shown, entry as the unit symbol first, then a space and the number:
m³ 3617.169
